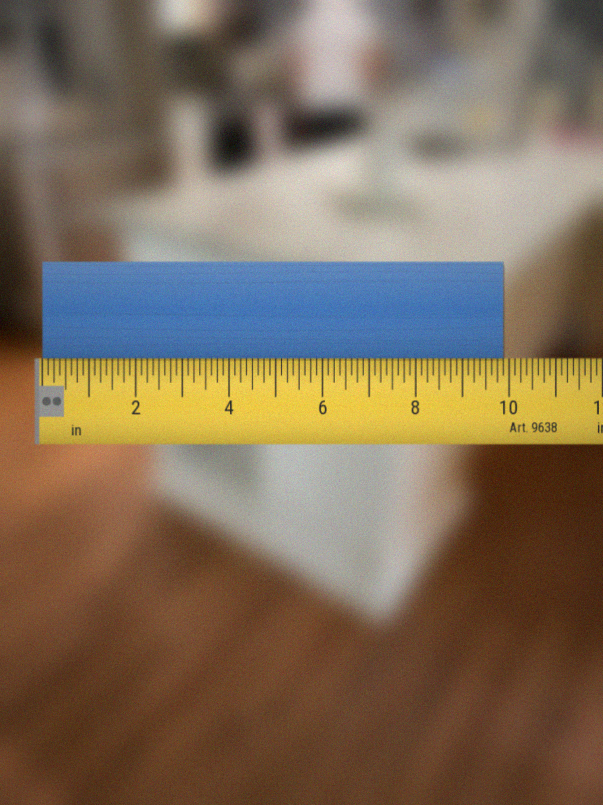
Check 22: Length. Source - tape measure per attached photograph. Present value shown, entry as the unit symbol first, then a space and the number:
in 9.875
